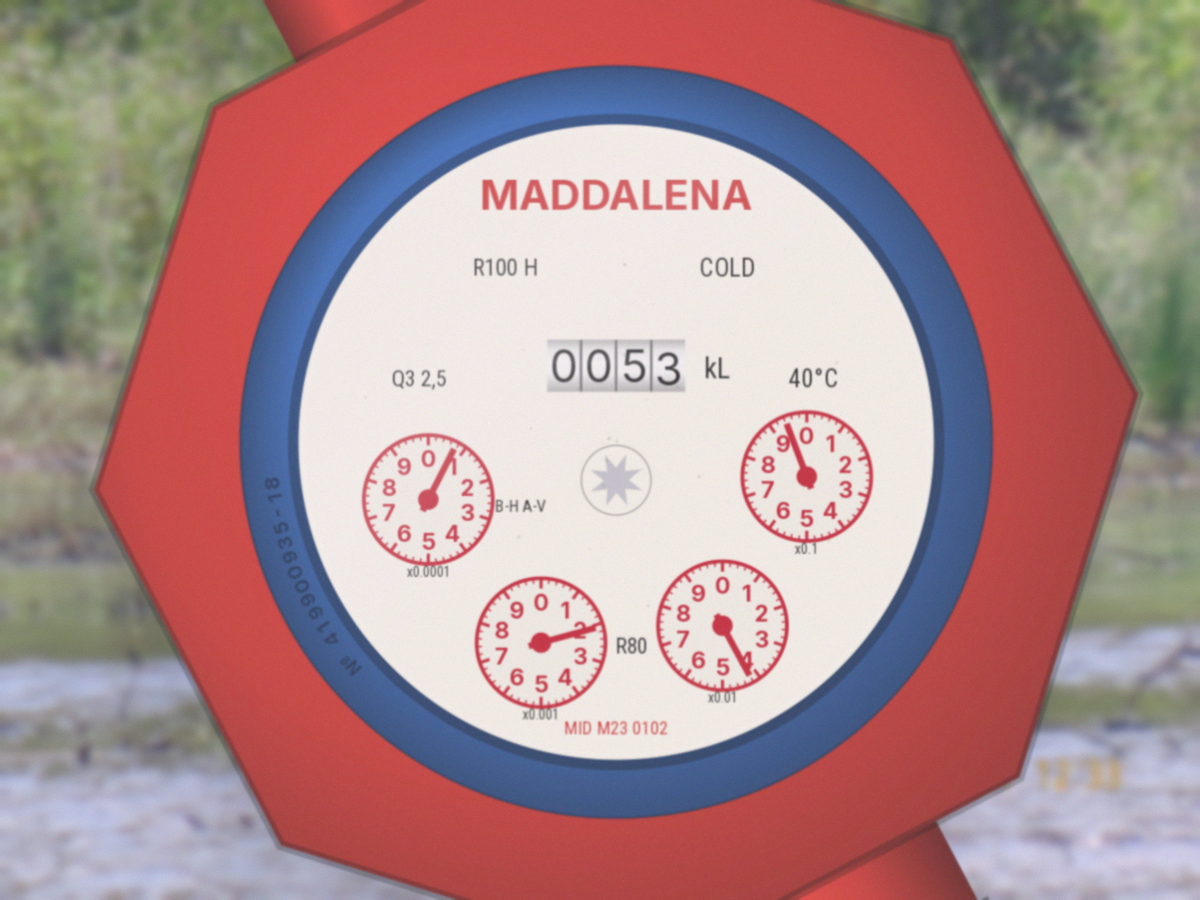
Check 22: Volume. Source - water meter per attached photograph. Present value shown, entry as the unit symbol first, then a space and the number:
kL 52.9420
